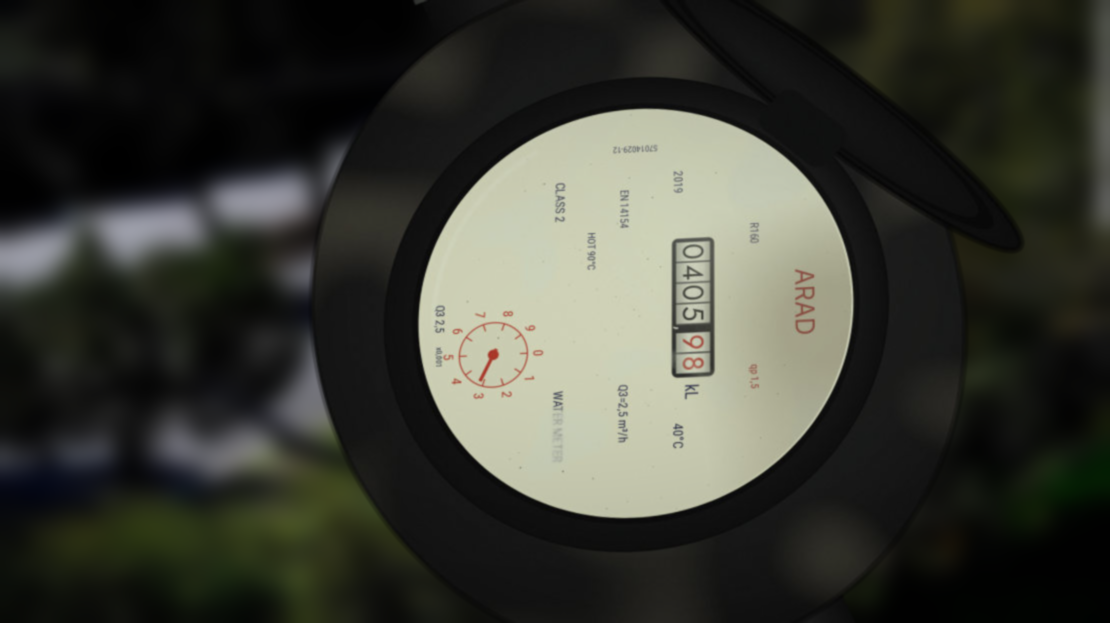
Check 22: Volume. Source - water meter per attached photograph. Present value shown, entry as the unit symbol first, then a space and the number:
kL 405.983
